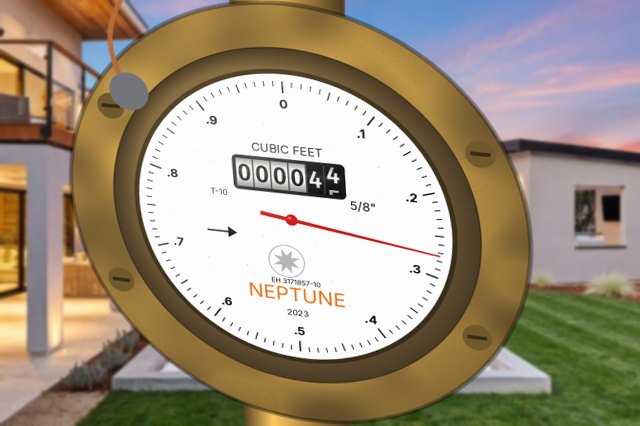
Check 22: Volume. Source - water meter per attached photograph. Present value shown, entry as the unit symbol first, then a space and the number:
ft³ 44.27
